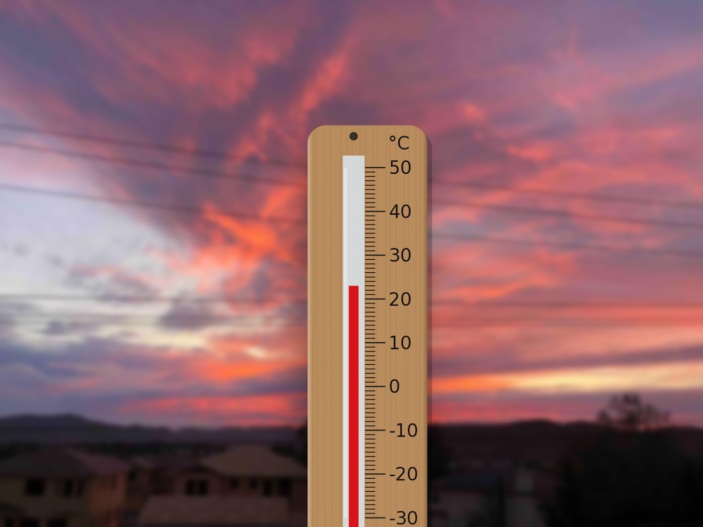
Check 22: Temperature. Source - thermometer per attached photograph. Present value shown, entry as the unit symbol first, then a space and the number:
°C 23
